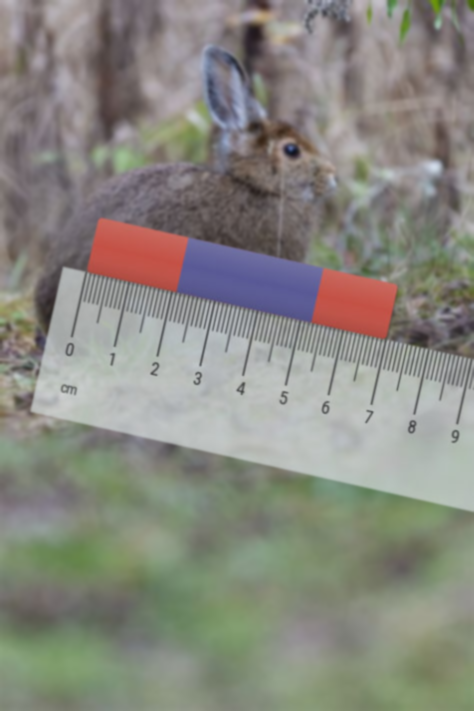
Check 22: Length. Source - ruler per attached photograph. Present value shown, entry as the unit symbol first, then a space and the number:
cm 7
